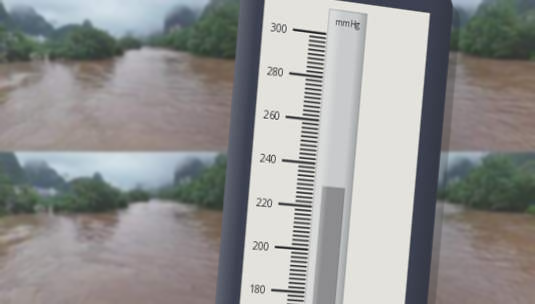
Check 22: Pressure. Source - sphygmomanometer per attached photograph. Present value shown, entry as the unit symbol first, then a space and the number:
mmHg 230
